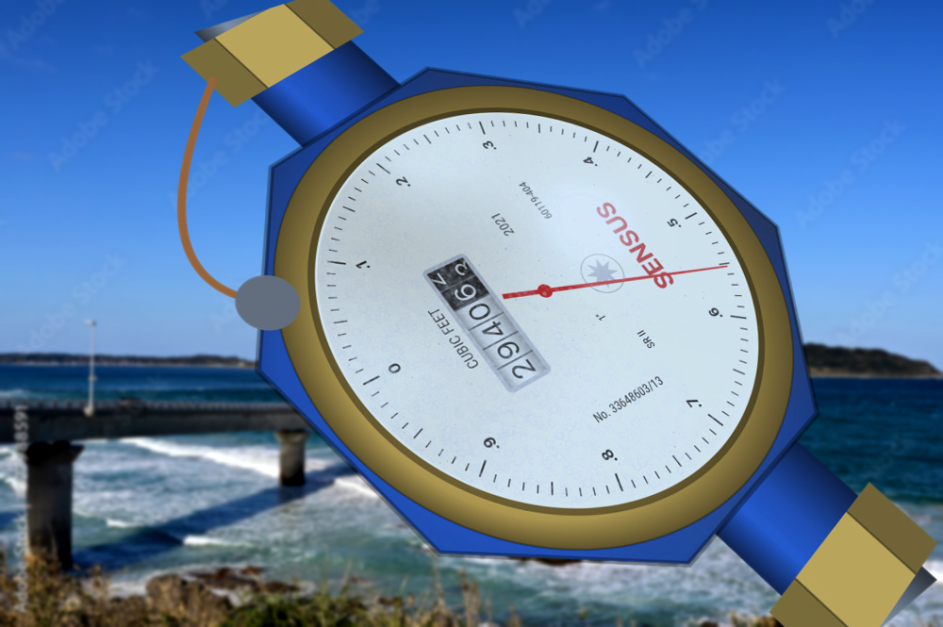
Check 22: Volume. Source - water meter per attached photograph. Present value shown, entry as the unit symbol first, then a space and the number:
ft³ 294062.55
